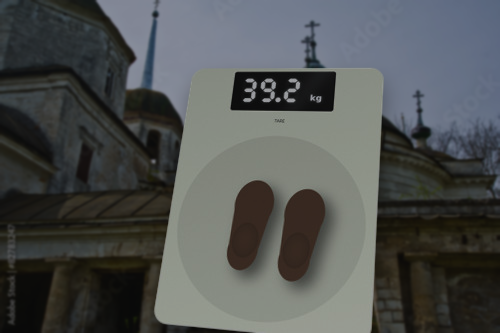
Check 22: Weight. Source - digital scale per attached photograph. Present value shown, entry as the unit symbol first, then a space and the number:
kg 39.2
